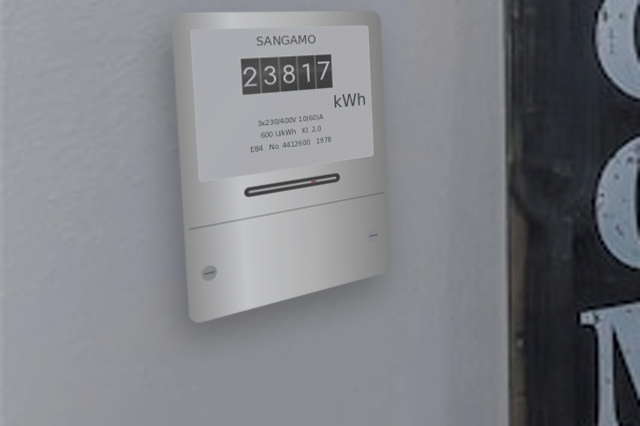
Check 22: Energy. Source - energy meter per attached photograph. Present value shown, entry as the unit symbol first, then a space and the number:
kWh 23817
